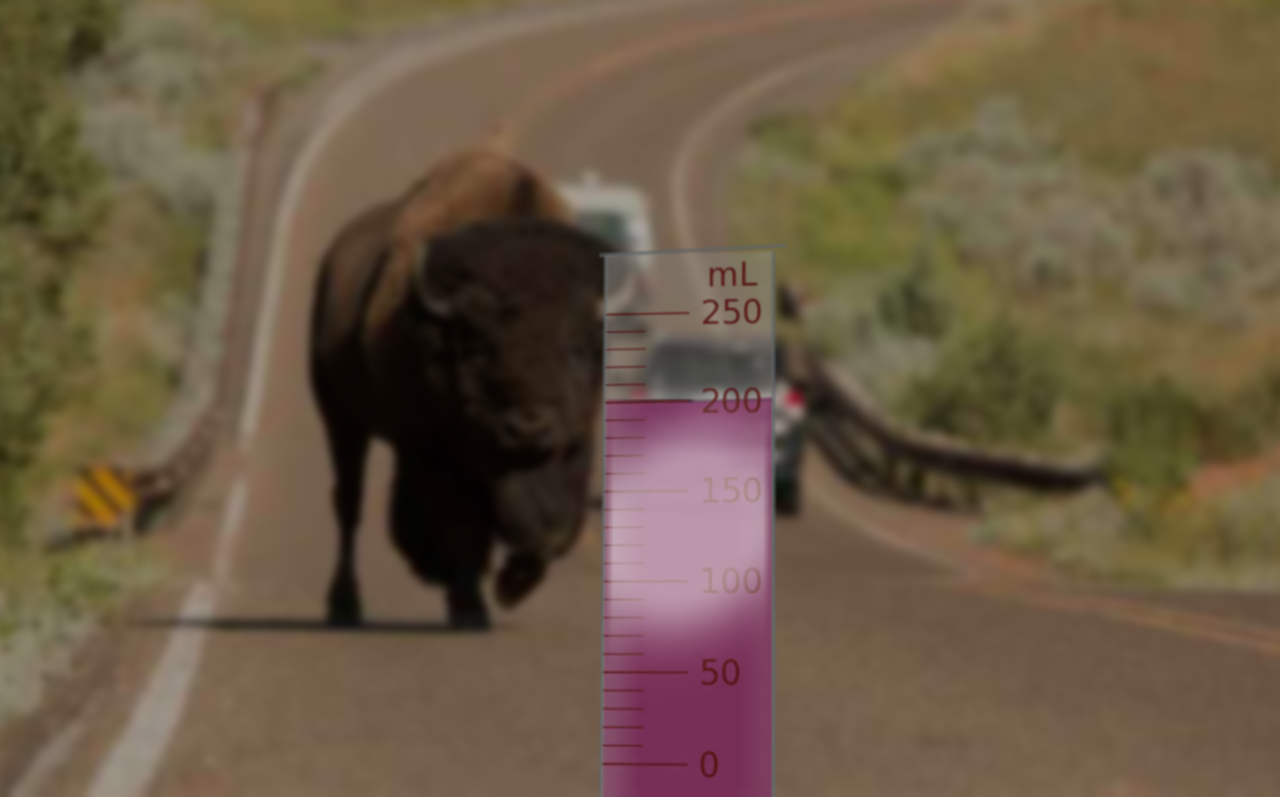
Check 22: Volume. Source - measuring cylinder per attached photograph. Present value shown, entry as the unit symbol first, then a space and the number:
mL 200
